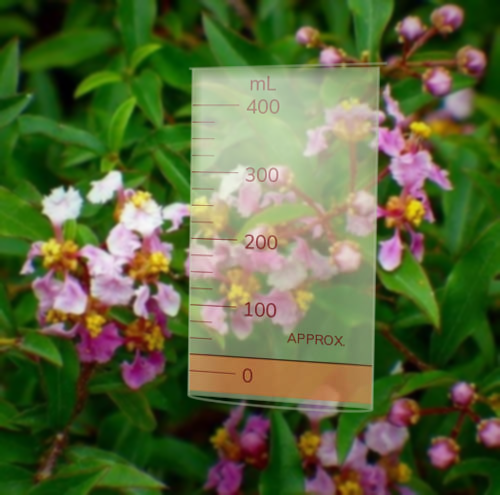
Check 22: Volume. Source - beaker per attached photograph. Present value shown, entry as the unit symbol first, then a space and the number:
mL 25
